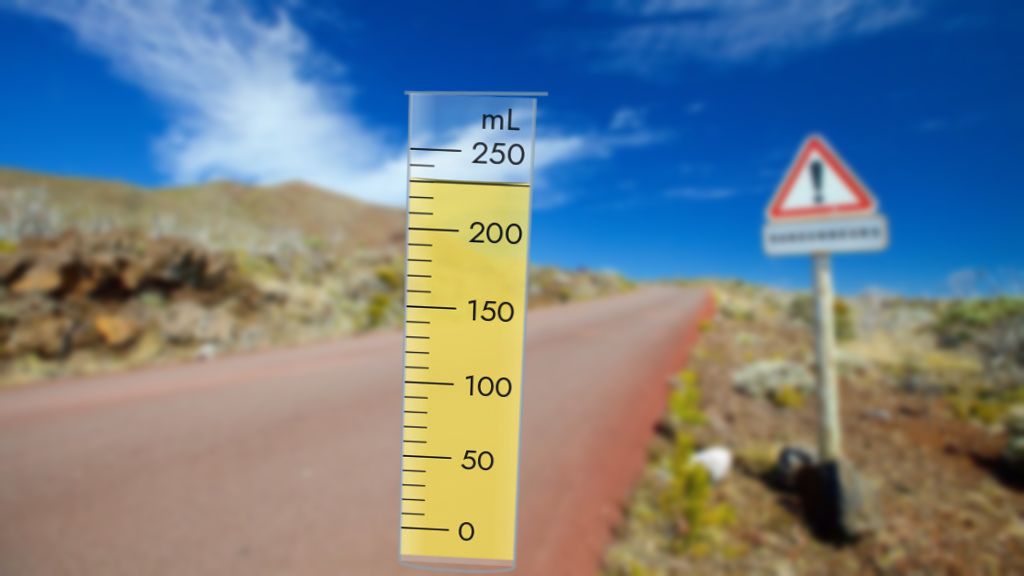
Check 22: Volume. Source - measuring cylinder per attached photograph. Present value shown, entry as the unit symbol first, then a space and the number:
mL 230
